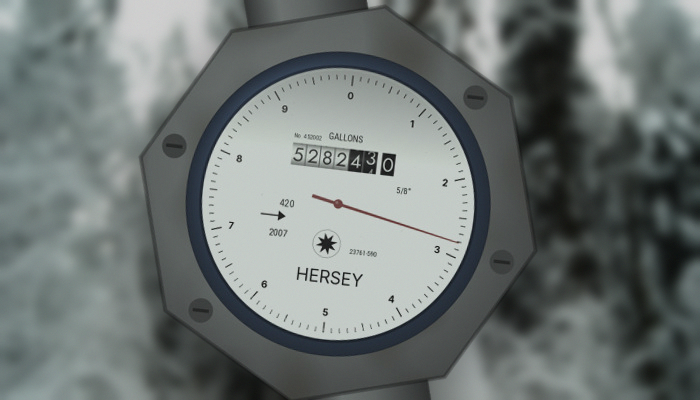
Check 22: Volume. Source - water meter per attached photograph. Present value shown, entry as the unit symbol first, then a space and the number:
gal 5282432.8
